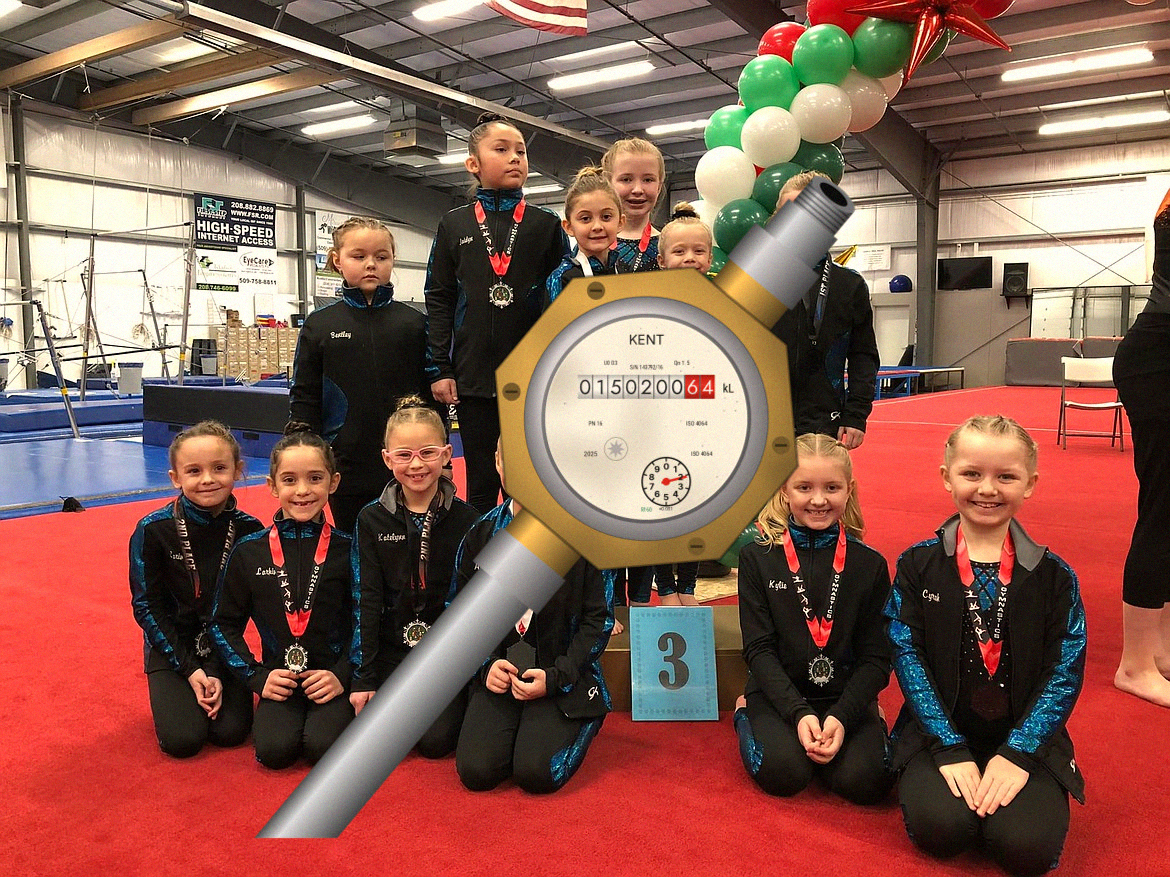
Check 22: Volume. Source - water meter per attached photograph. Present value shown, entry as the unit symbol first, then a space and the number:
kL 150200.642
